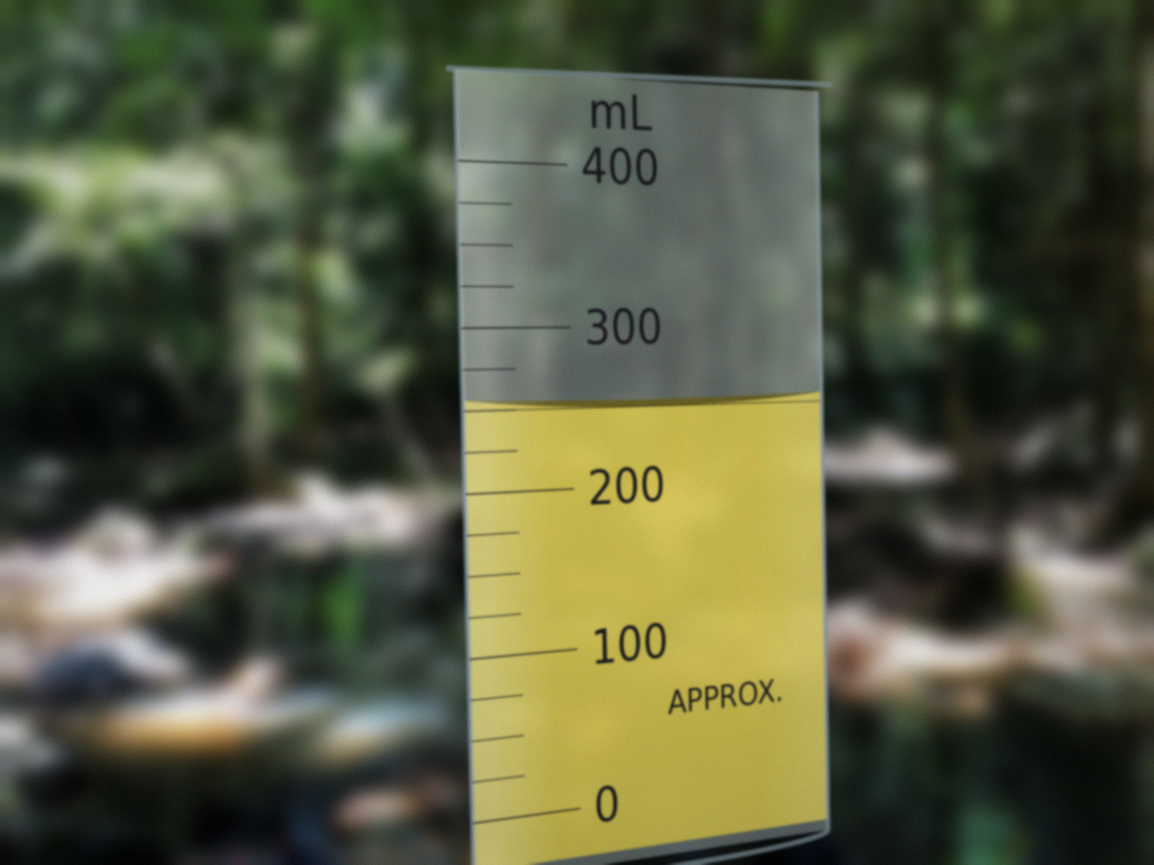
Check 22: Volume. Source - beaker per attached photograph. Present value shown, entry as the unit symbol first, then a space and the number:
mL 250
